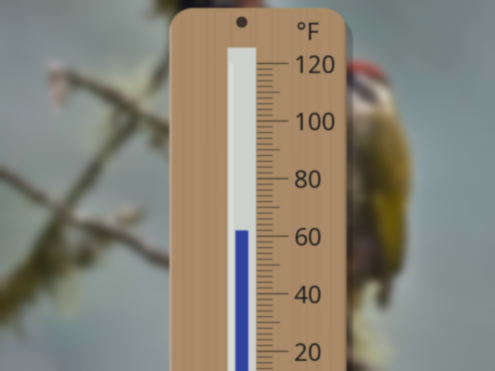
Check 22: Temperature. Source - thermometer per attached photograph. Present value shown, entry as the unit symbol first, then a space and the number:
°F 62
